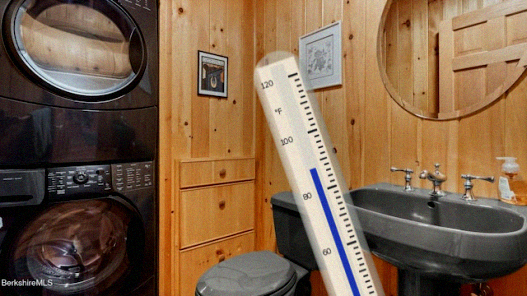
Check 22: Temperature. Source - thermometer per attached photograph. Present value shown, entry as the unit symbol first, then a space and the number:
°F 88
